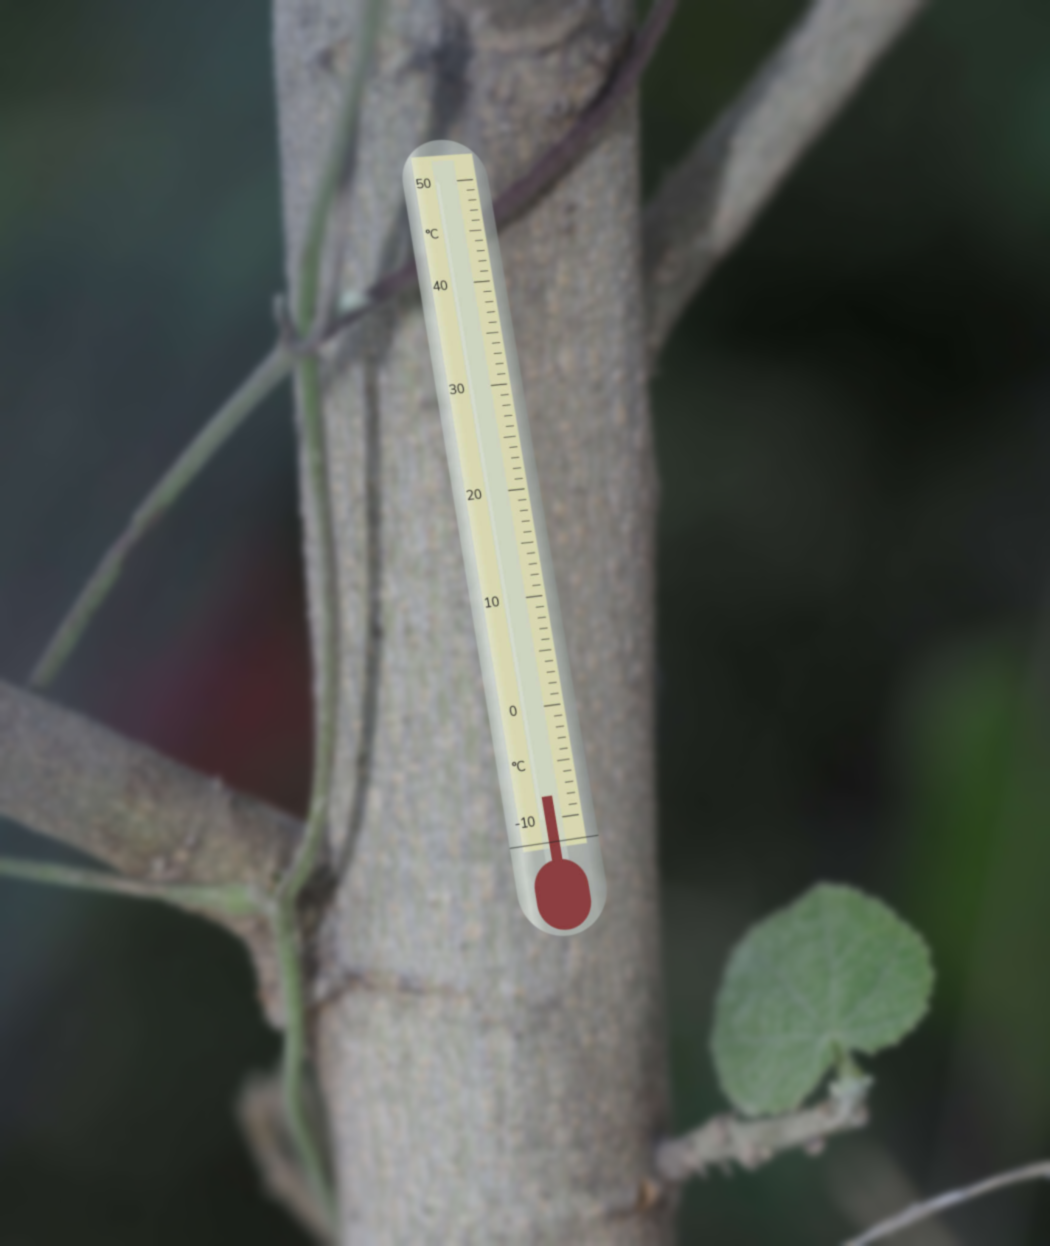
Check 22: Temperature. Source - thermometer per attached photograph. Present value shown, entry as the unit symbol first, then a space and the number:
°C -8
